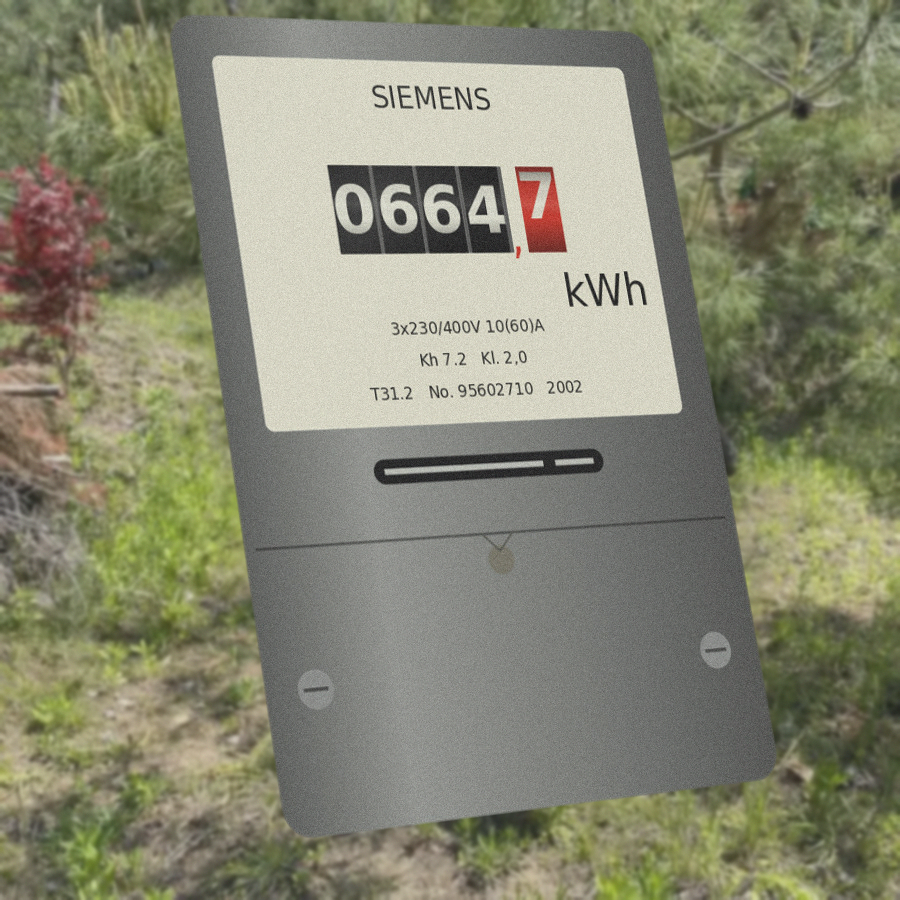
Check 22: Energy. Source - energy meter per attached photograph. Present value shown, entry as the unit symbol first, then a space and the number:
kWh 664.7
